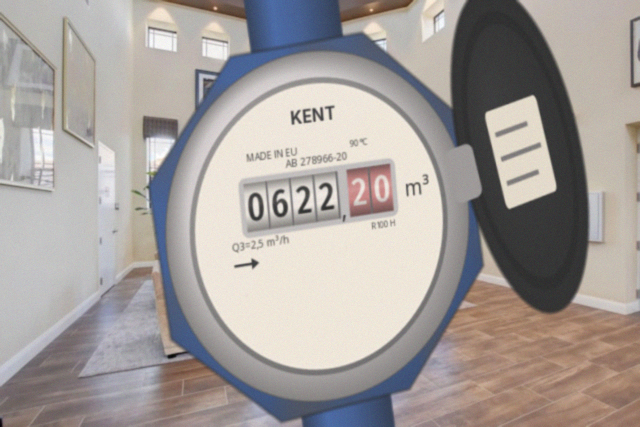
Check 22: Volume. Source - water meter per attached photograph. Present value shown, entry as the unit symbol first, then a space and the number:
m³ 622.20
